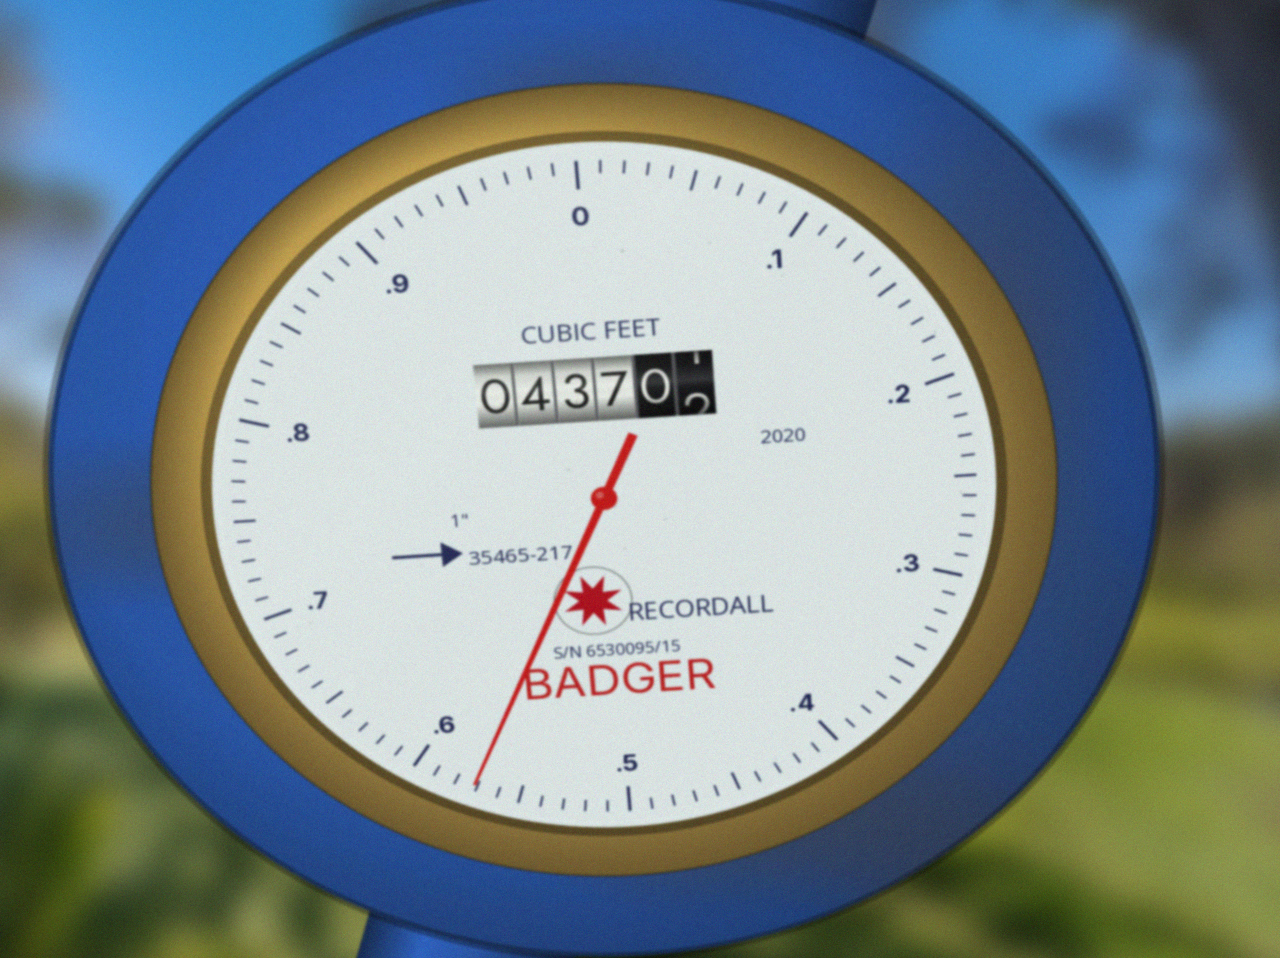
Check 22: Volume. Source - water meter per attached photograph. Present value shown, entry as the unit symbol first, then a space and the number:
ft³ 43701.57
